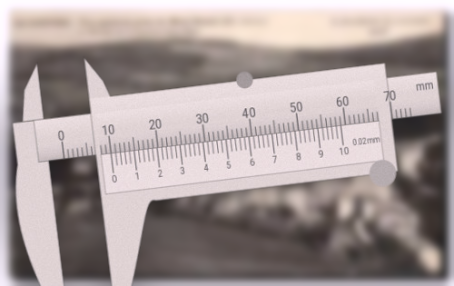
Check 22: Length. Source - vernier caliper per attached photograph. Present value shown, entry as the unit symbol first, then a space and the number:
mm 10.0
